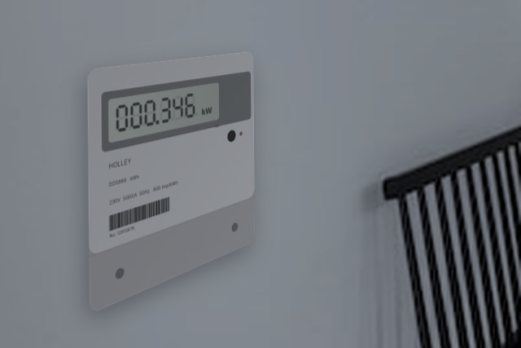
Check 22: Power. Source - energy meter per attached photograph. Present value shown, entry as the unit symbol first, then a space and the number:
kW 0.346
